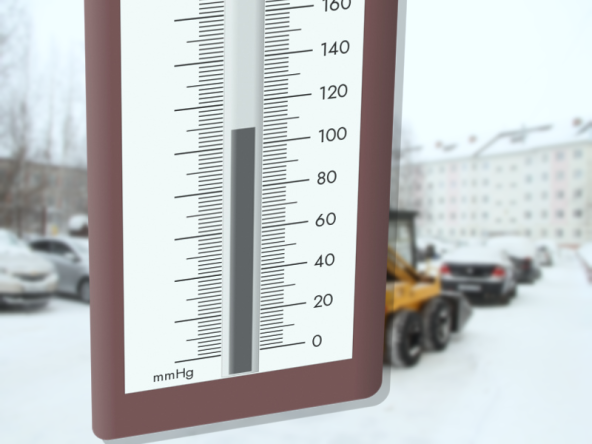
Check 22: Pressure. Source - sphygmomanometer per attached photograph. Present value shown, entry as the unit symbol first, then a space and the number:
mmHg 108
